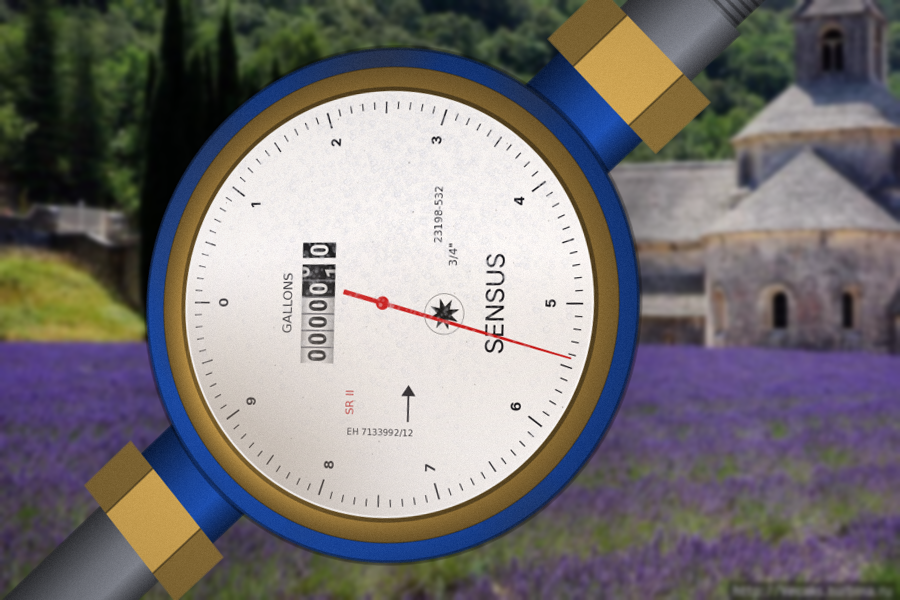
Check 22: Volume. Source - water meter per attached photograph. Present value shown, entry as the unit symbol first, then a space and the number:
gal 5.4
